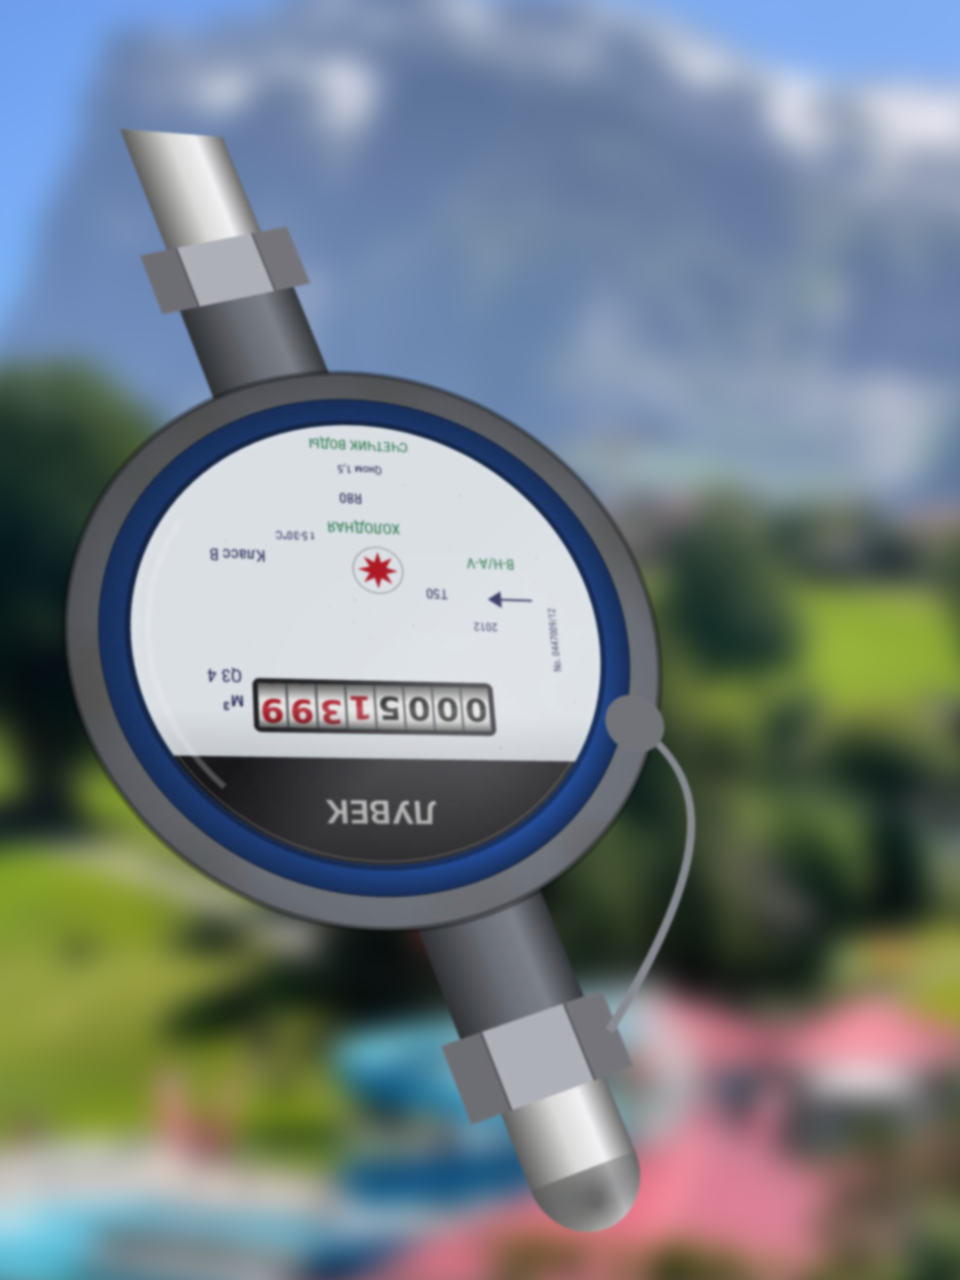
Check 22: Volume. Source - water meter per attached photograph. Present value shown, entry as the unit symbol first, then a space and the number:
m³ 5.1399
